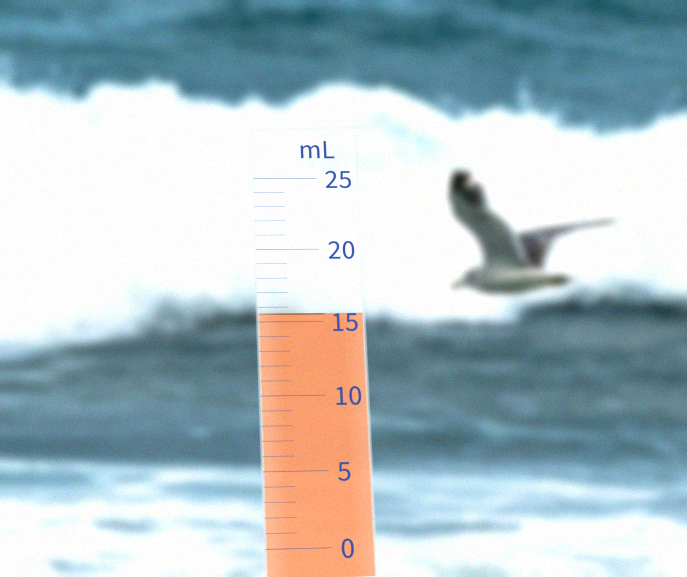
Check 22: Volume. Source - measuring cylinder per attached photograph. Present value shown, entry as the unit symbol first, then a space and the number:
mL 15.5
